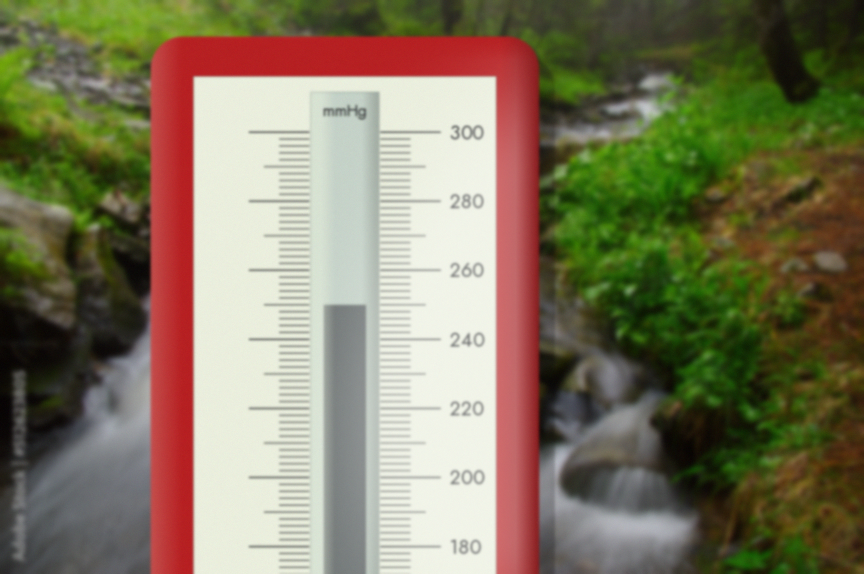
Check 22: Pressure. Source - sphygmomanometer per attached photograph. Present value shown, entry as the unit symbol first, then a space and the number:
mmHg 250
